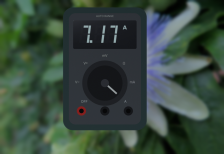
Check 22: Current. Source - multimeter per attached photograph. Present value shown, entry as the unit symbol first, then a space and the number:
A 7.17
